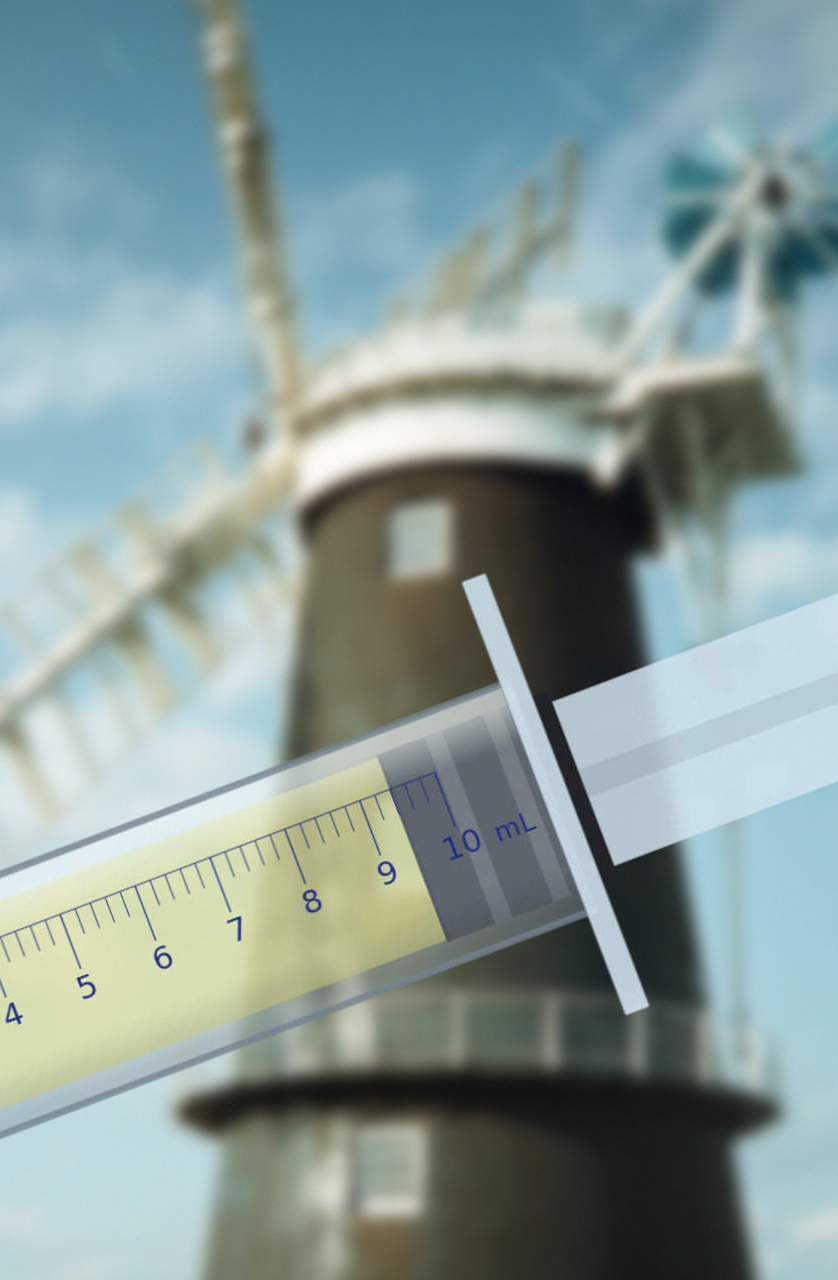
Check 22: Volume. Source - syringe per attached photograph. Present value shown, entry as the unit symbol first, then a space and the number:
mL 9.4
